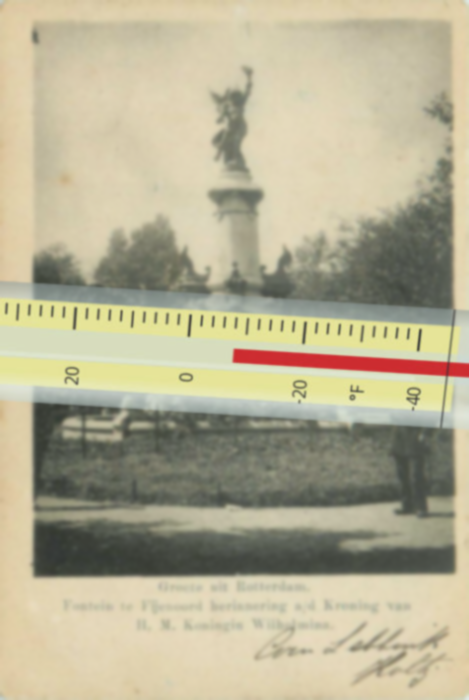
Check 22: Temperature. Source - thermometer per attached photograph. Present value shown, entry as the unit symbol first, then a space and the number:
°F -8
